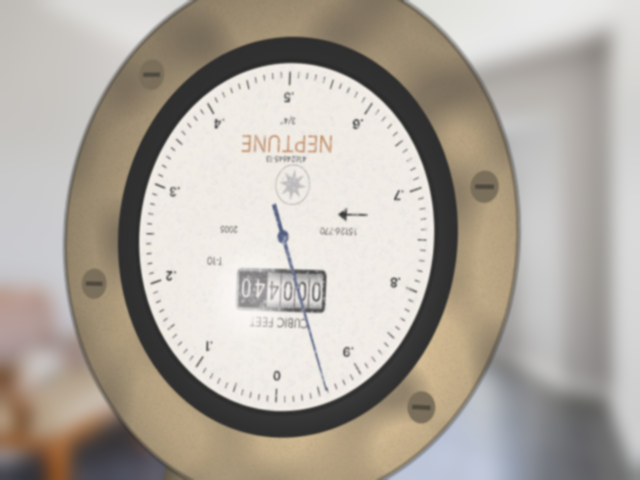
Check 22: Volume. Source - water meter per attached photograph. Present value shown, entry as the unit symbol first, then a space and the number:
ft³ 439.94
